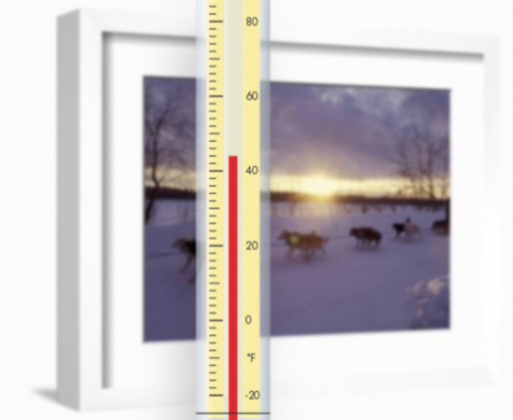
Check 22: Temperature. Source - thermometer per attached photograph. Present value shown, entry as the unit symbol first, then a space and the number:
°F 44
